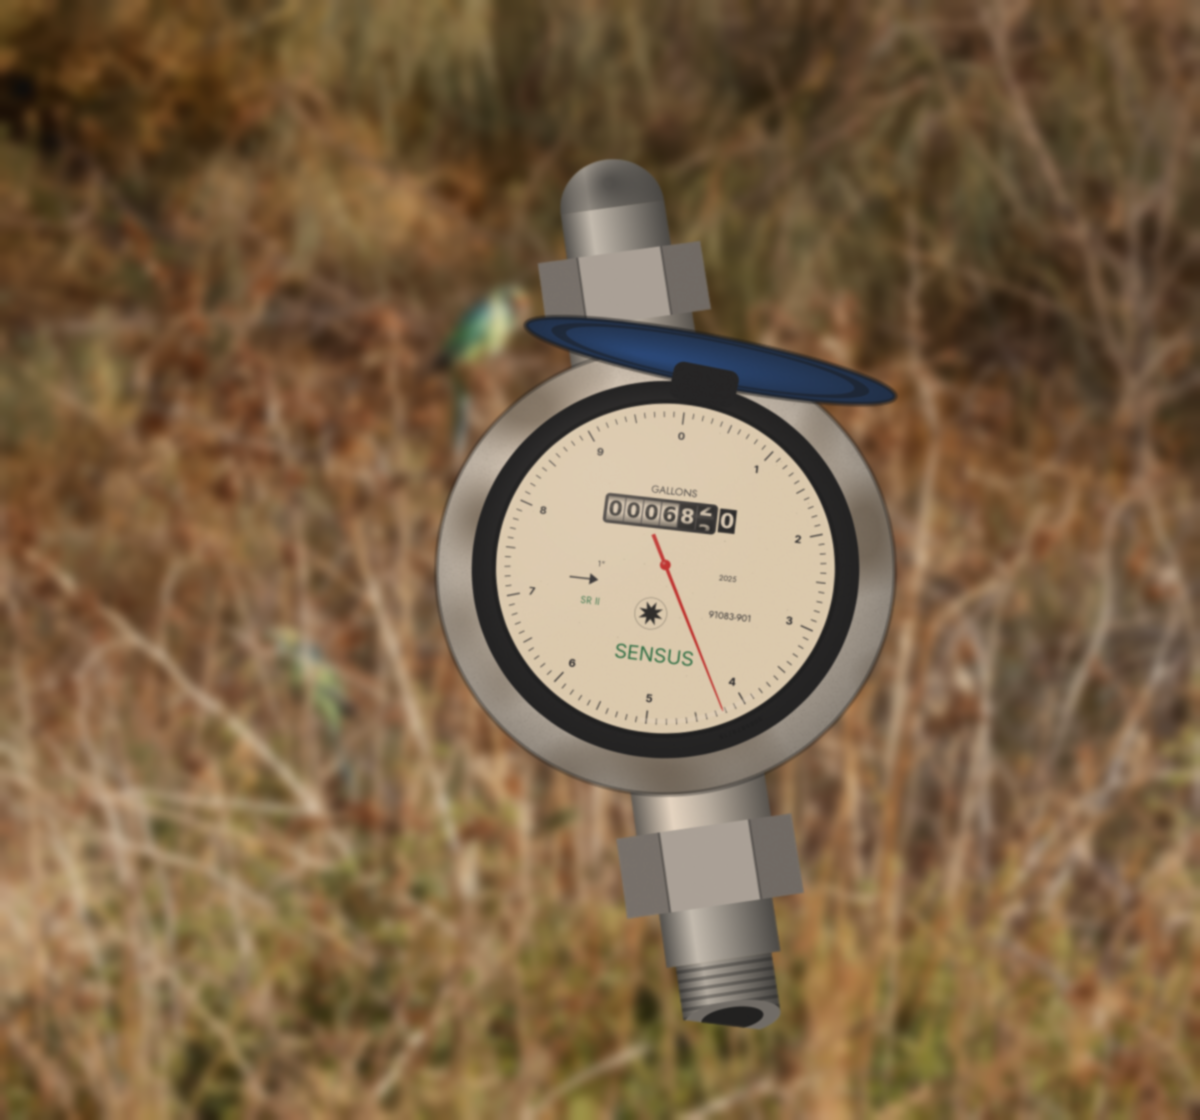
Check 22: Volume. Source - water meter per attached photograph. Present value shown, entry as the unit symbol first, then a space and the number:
gal 6824.2
